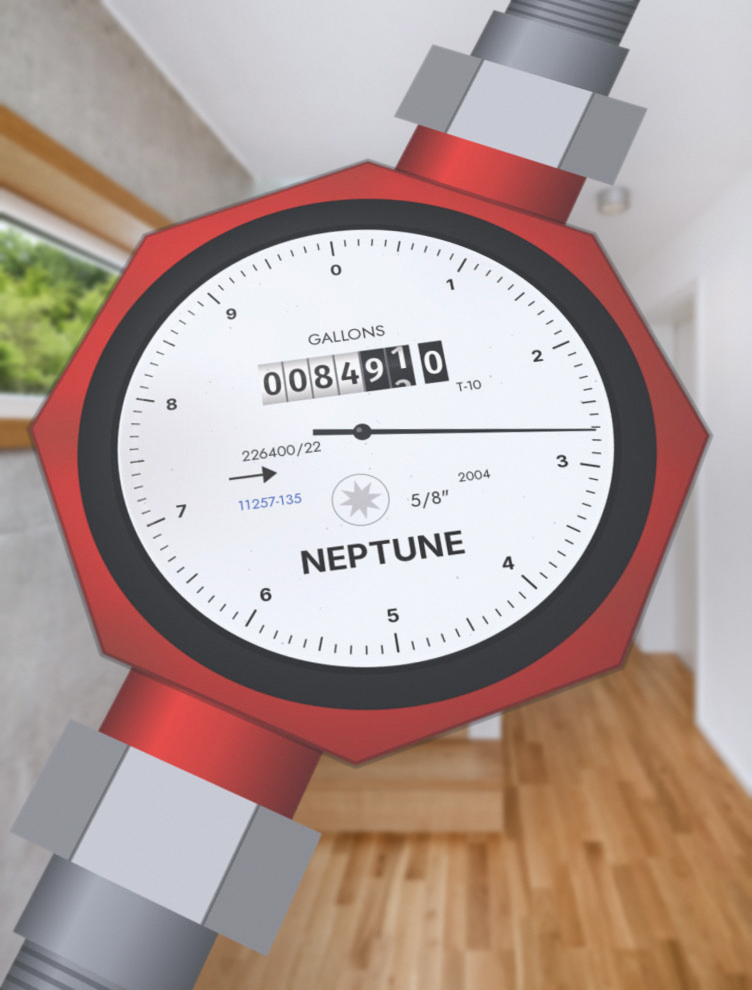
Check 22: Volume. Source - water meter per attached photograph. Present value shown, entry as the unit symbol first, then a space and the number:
gal 84912.7
